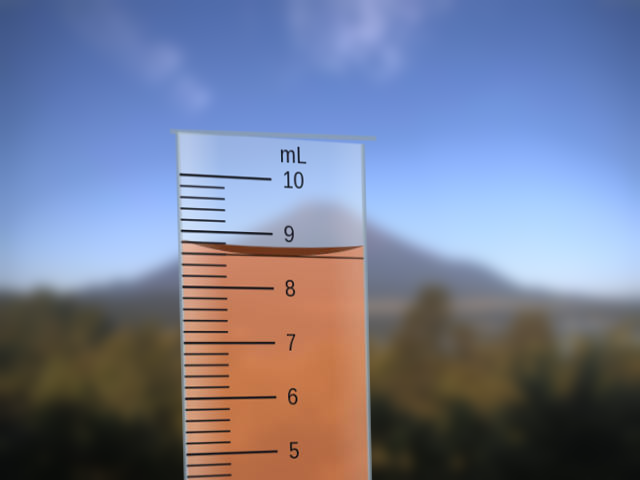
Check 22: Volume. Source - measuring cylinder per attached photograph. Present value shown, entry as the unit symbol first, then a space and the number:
mL 8.6
